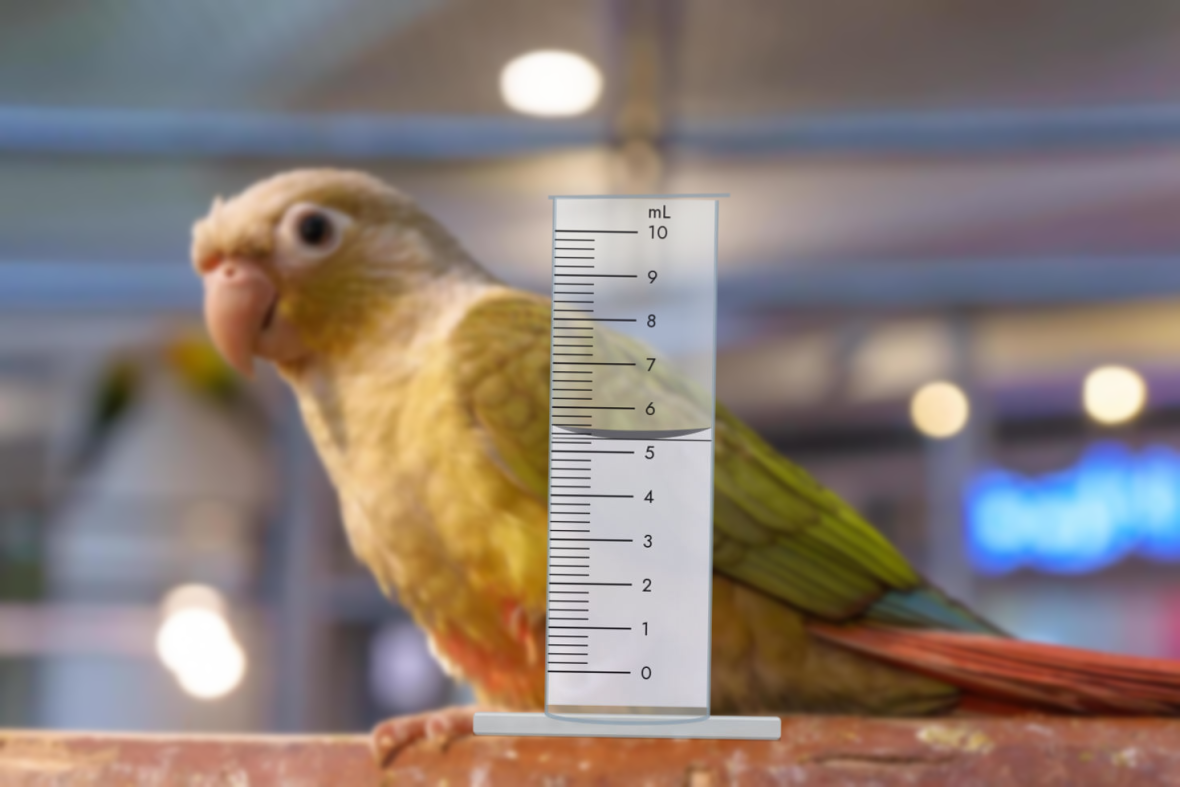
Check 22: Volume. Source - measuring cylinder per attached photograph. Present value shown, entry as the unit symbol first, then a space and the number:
mL 5.3
